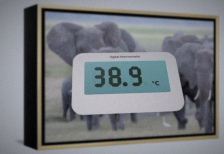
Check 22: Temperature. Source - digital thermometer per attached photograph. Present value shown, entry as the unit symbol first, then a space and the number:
°C 38.9
